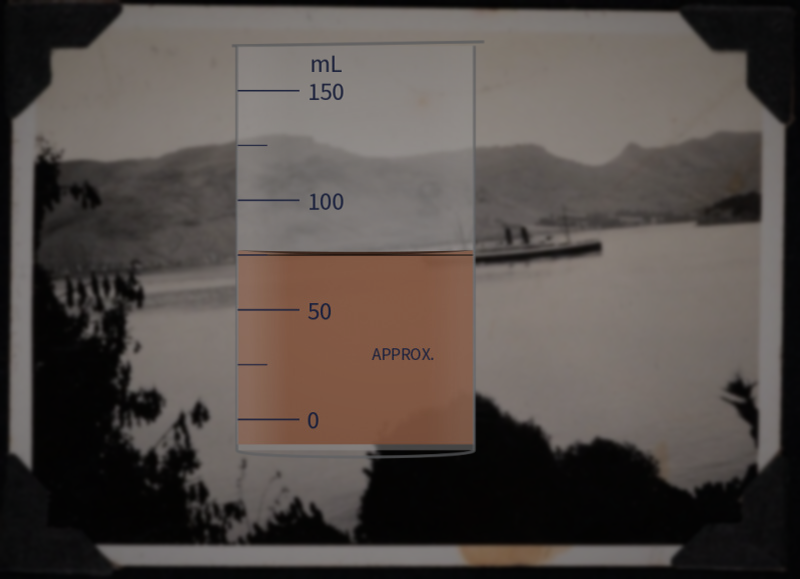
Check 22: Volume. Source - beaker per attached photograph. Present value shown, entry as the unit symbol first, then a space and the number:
mL 75
